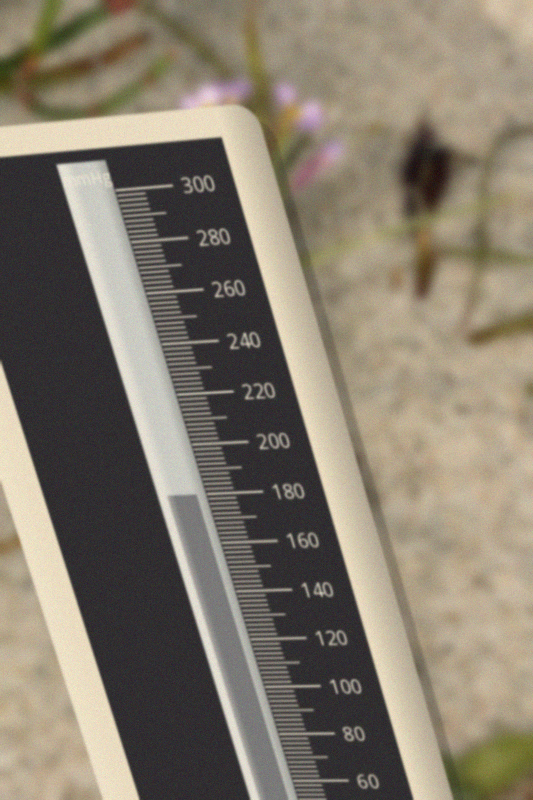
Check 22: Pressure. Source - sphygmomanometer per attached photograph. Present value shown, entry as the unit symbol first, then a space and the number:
mmHg 180
